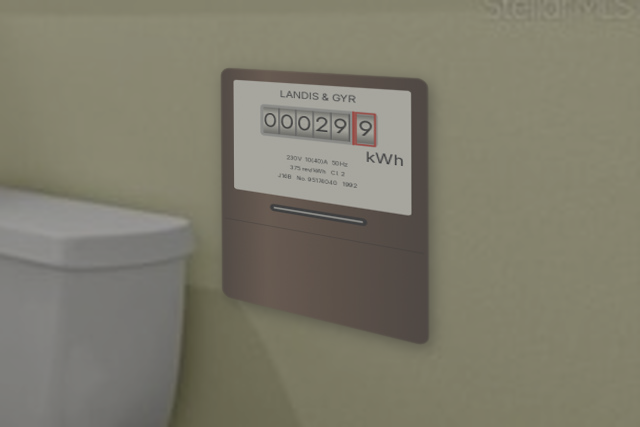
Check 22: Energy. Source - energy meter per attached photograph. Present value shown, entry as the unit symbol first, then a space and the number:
kWh 29.9
